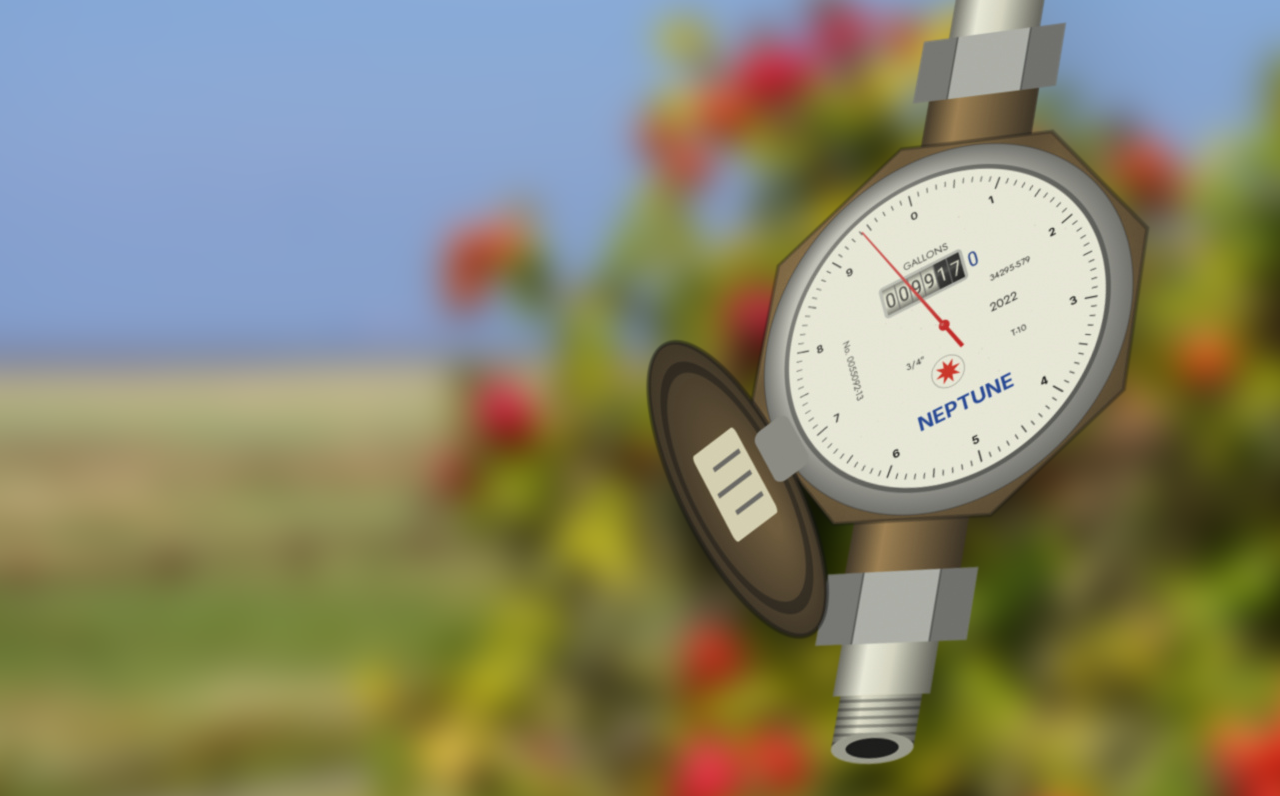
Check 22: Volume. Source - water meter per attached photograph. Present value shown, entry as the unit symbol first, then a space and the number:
gal 99169.4
